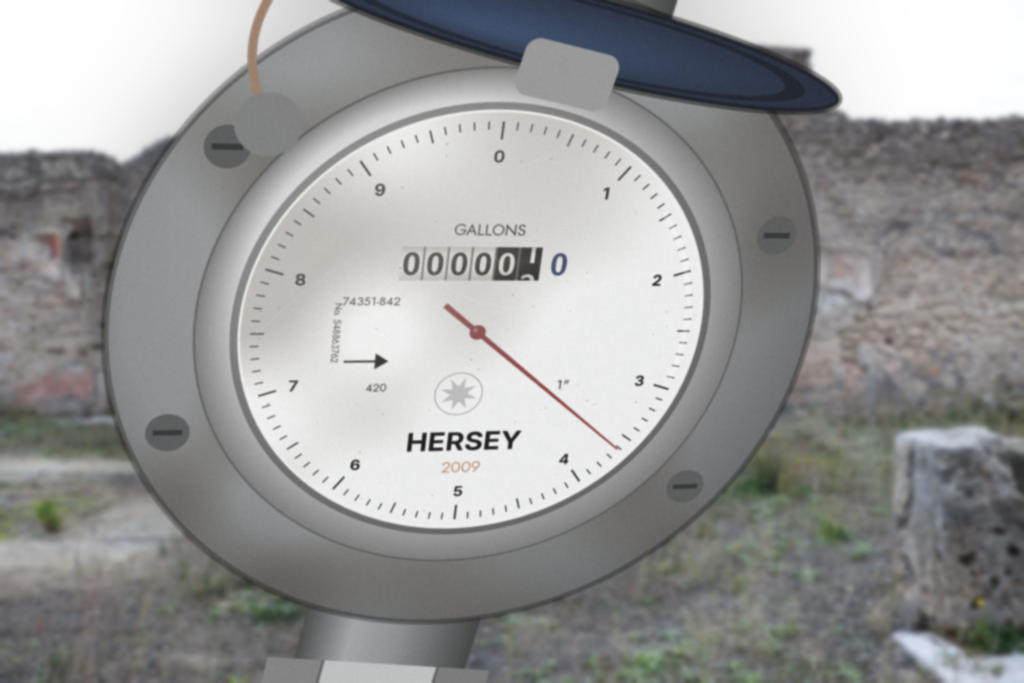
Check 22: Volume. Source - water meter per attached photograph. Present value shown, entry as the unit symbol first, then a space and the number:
gal 13.6
